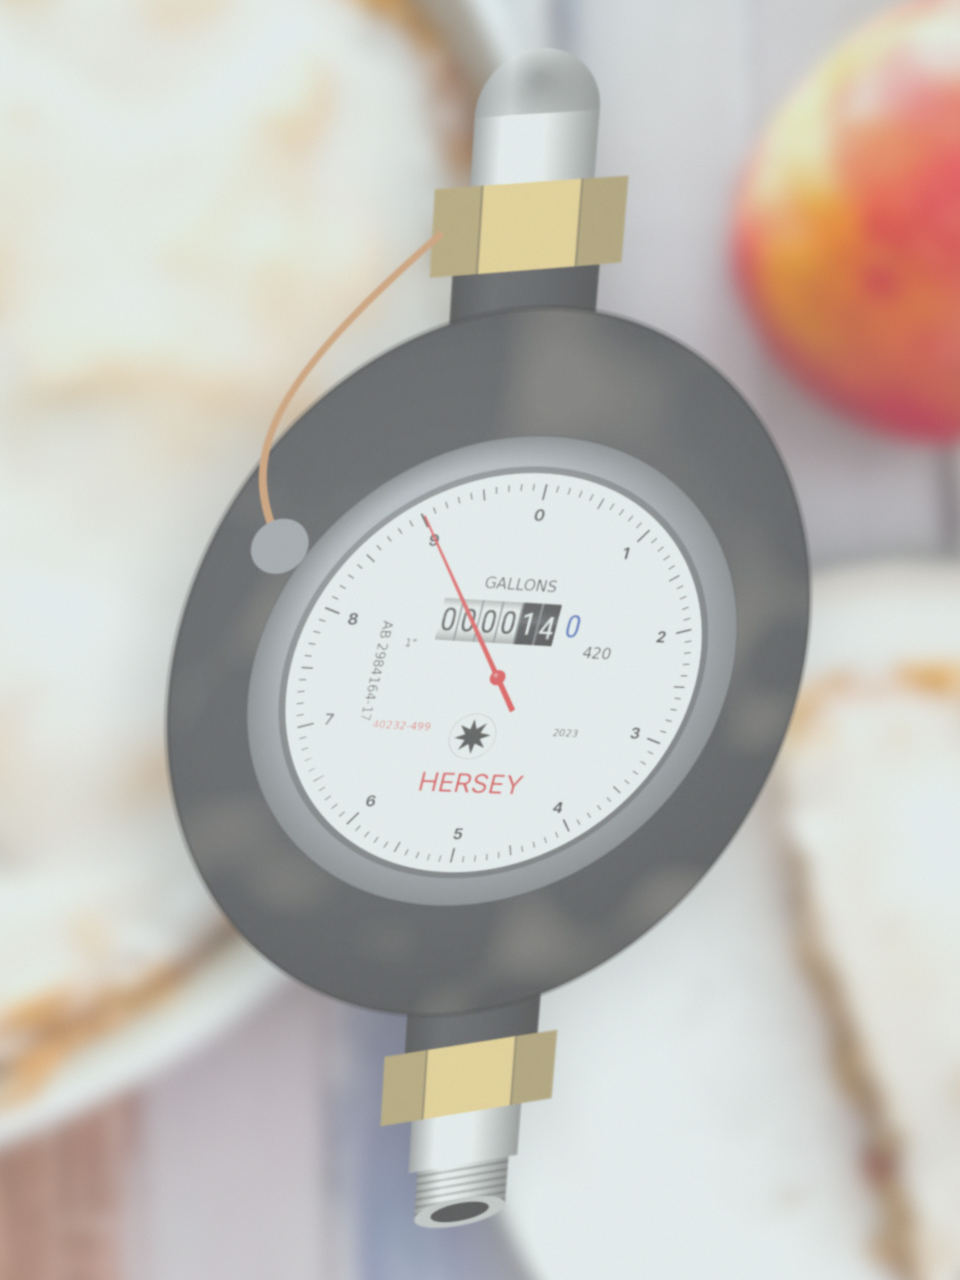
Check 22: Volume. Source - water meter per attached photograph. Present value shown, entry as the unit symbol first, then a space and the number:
gal 139.0
